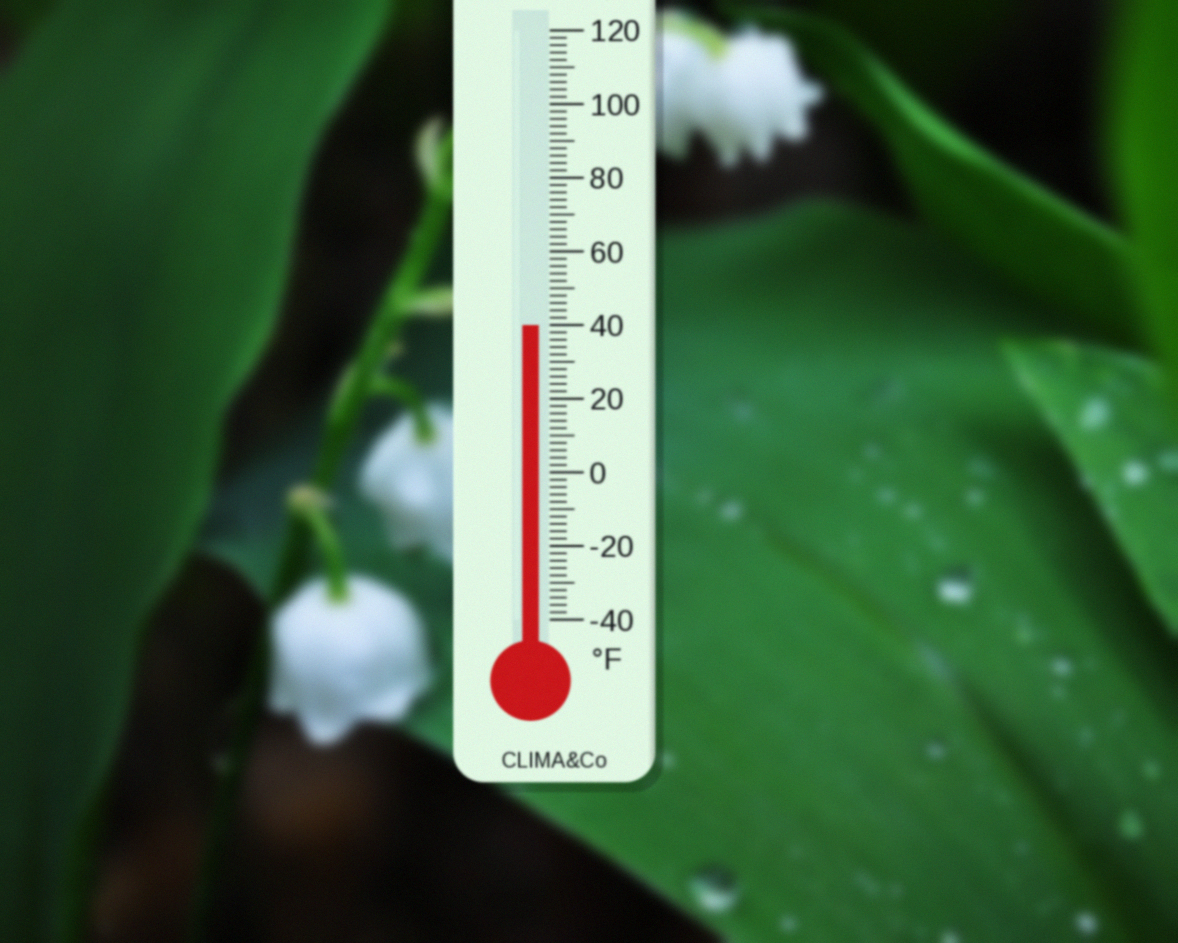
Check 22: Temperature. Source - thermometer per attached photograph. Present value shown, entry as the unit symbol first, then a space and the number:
°F 40
